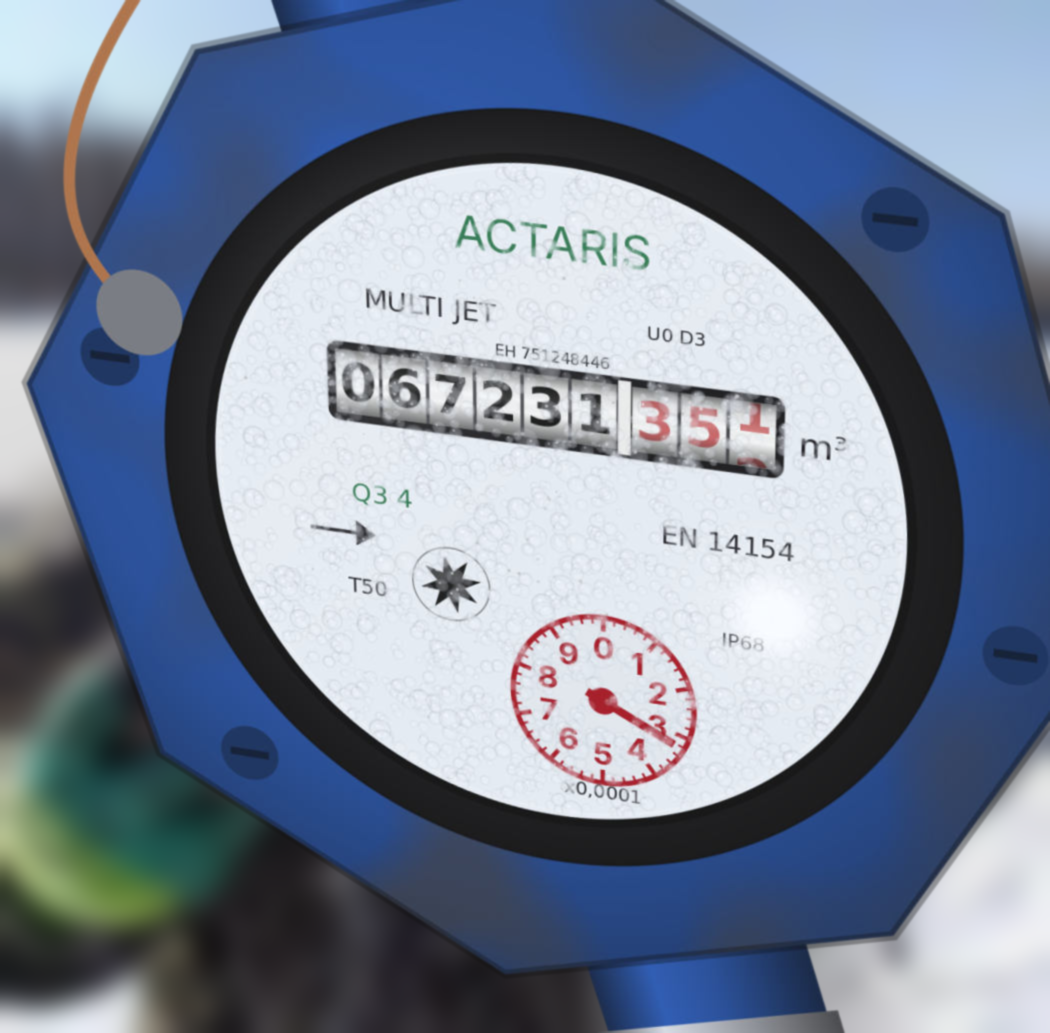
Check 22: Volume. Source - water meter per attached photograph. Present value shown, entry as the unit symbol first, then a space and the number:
m³ 67231.3513
